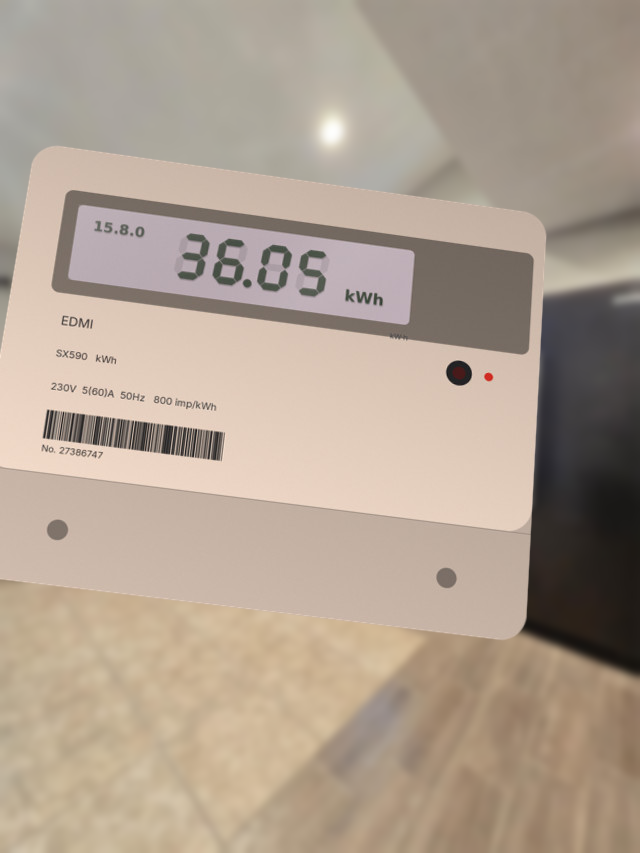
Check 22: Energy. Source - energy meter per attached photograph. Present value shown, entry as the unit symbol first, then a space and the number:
kWh 36.05
